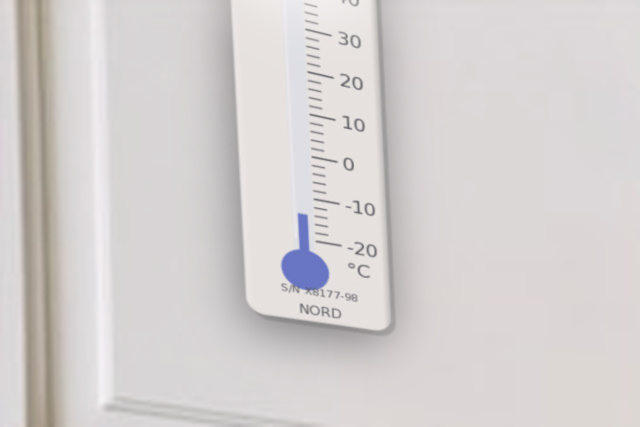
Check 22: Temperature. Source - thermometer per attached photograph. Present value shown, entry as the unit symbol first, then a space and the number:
°C -14
